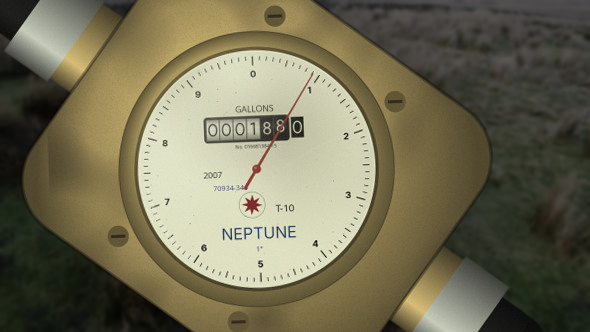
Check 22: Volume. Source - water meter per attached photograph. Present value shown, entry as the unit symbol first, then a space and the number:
gal 1880.9
